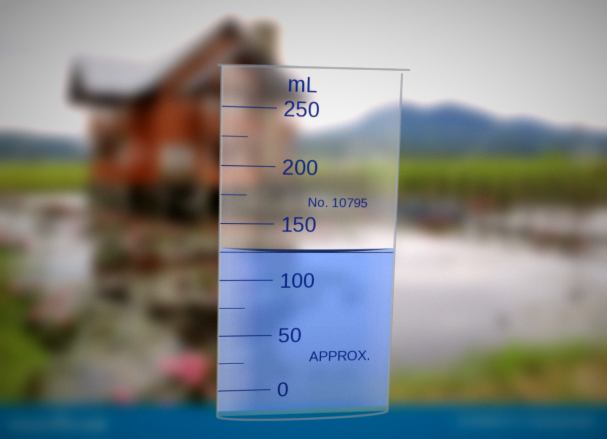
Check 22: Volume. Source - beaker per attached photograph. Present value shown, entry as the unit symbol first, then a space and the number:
mL 125
